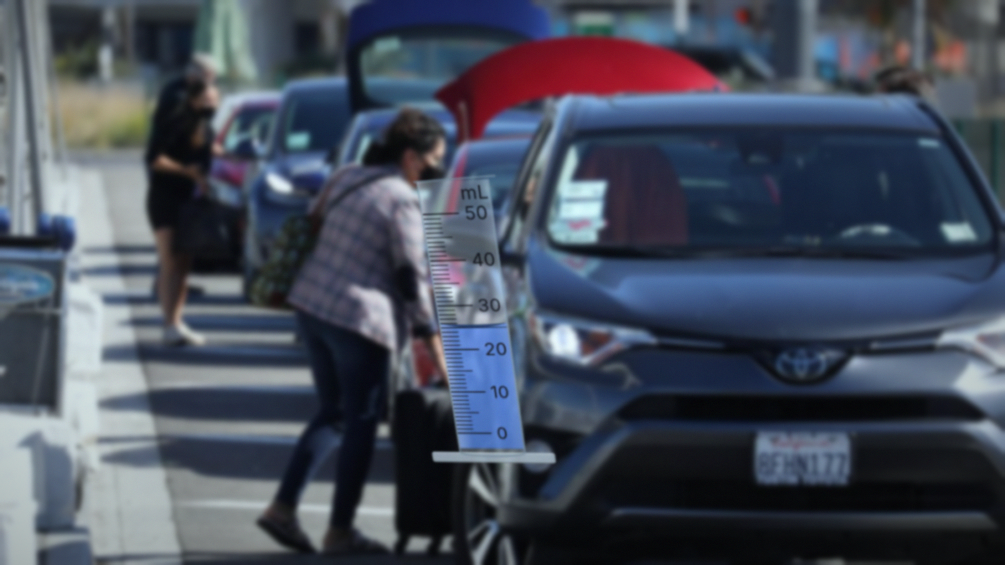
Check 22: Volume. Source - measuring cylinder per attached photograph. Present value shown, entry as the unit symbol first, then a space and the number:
mL 25
